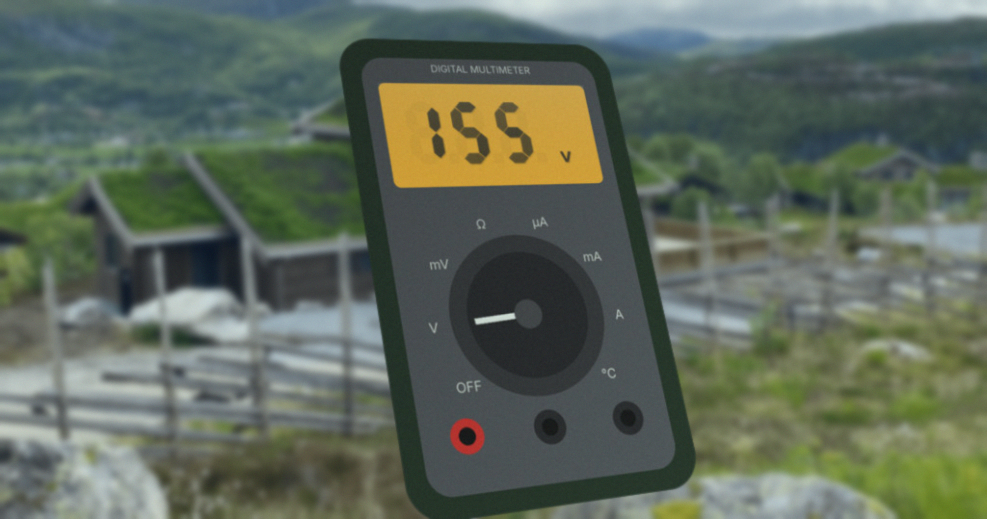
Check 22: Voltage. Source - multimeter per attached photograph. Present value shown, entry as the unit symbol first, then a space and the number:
V 155
